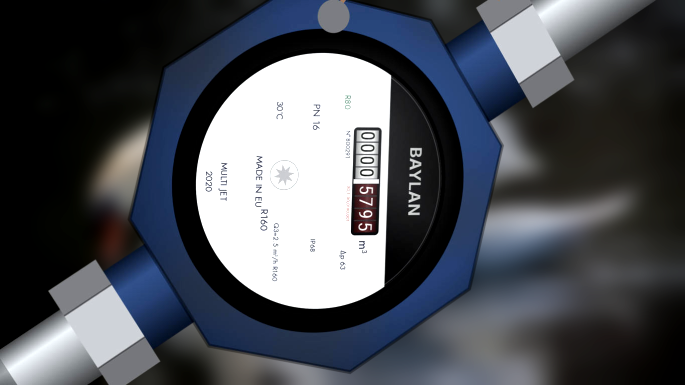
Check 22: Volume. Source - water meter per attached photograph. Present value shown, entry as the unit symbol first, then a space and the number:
m³ 0.5795
